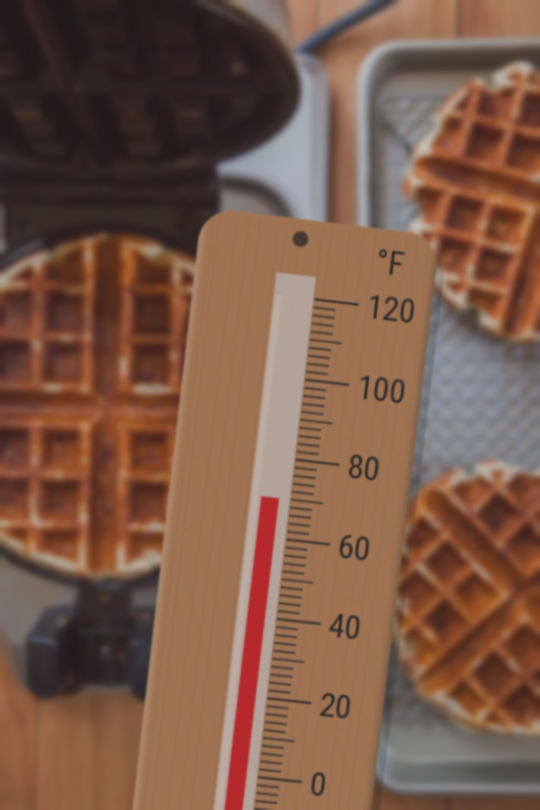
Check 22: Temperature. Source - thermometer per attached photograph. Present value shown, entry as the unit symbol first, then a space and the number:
°F 70
